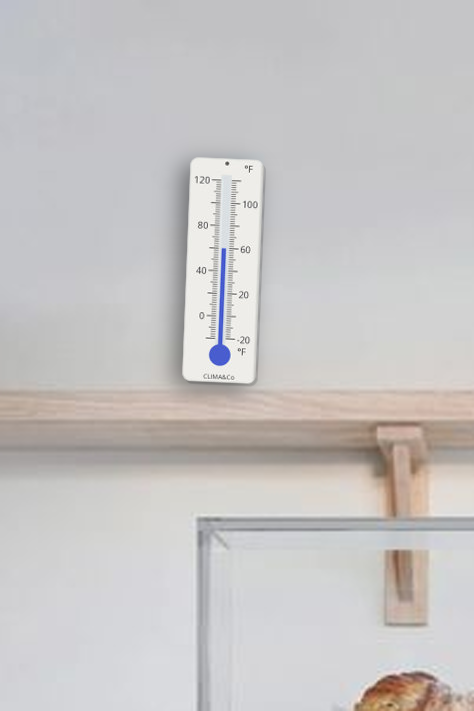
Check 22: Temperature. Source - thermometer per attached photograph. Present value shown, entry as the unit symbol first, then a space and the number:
°F 60
